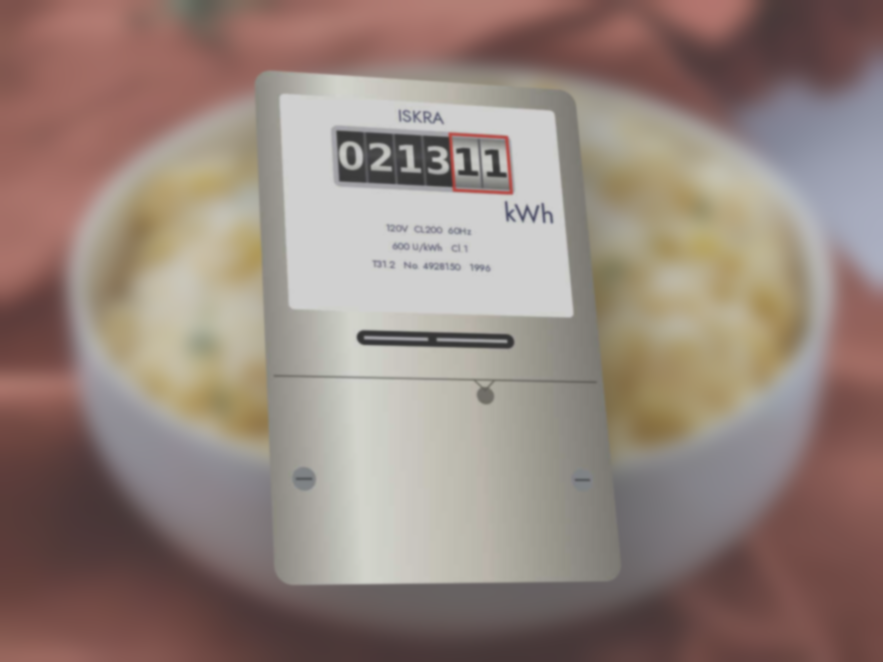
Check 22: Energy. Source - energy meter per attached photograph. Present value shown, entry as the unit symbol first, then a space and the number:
kWh 213.11
